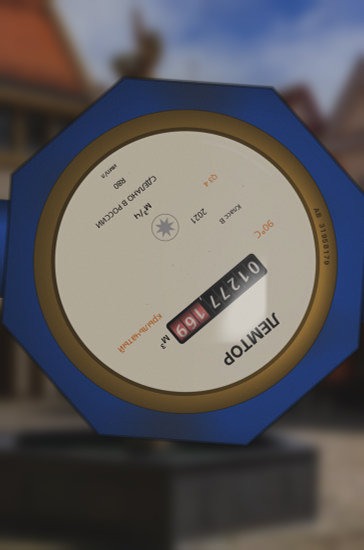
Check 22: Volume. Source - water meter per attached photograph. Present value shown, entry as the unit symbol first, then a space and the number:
m³ 1277.169
